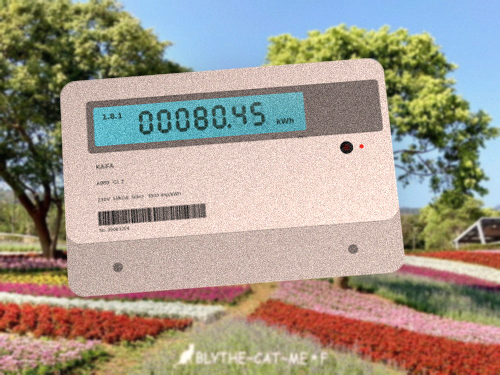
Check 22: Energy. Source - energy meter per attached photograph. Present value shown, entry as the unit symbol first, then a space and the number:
kWh 80.45
